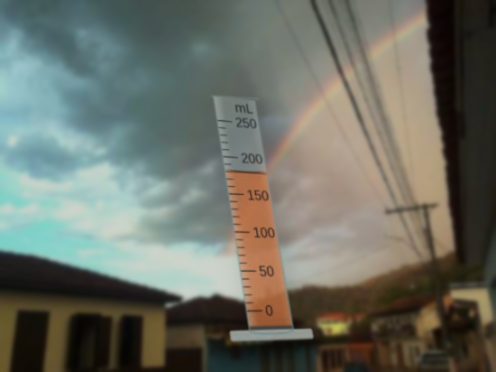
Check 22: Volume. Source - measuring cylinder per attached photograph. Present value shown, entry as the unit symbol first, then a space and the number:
mL 180
